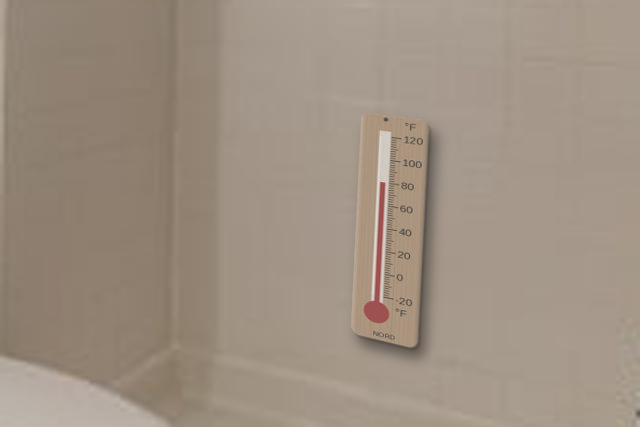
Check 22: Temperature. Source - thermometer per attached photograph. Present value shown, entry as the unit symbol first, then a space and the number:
°F 80
